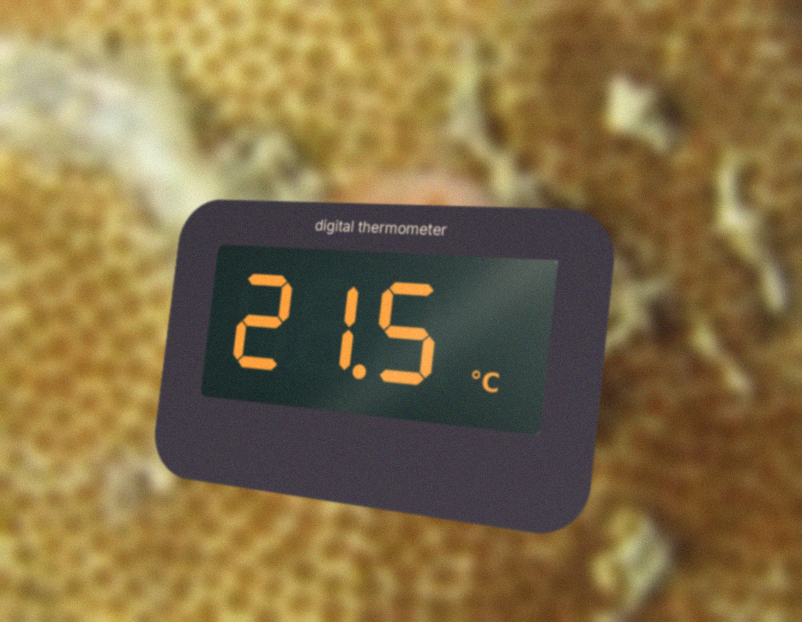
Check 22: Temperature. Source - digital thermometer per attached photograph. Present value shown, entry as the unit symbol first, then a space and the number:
°C 21.5
